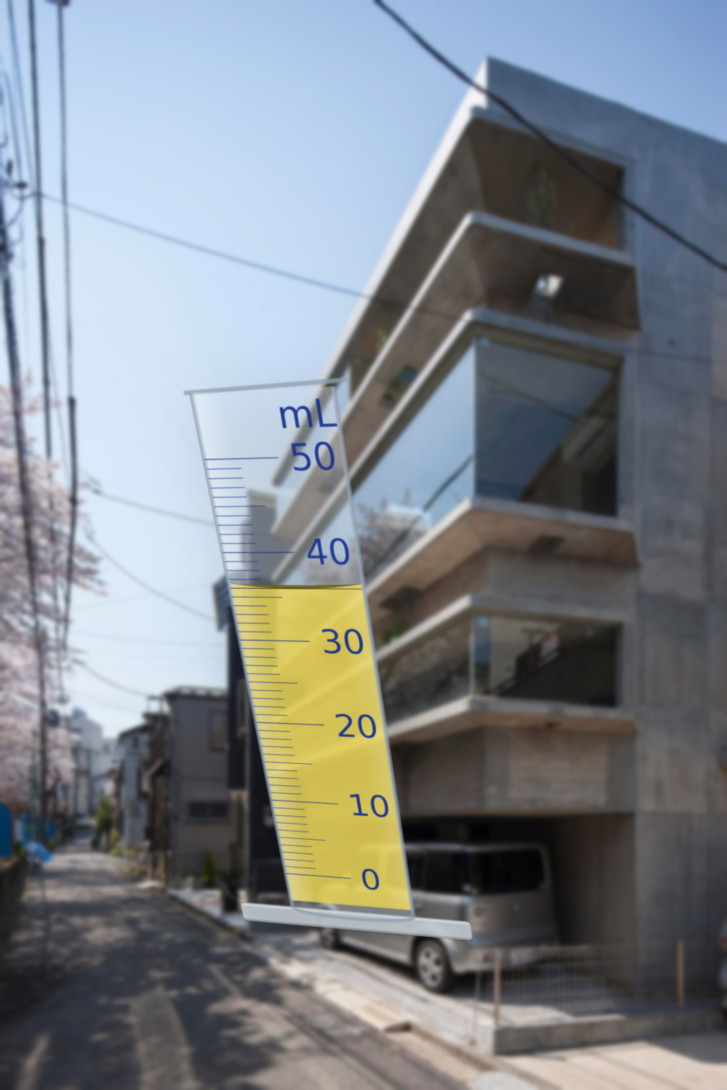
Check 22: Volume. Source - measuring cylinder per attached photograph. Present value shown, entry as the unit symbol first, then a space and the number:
mL 36
